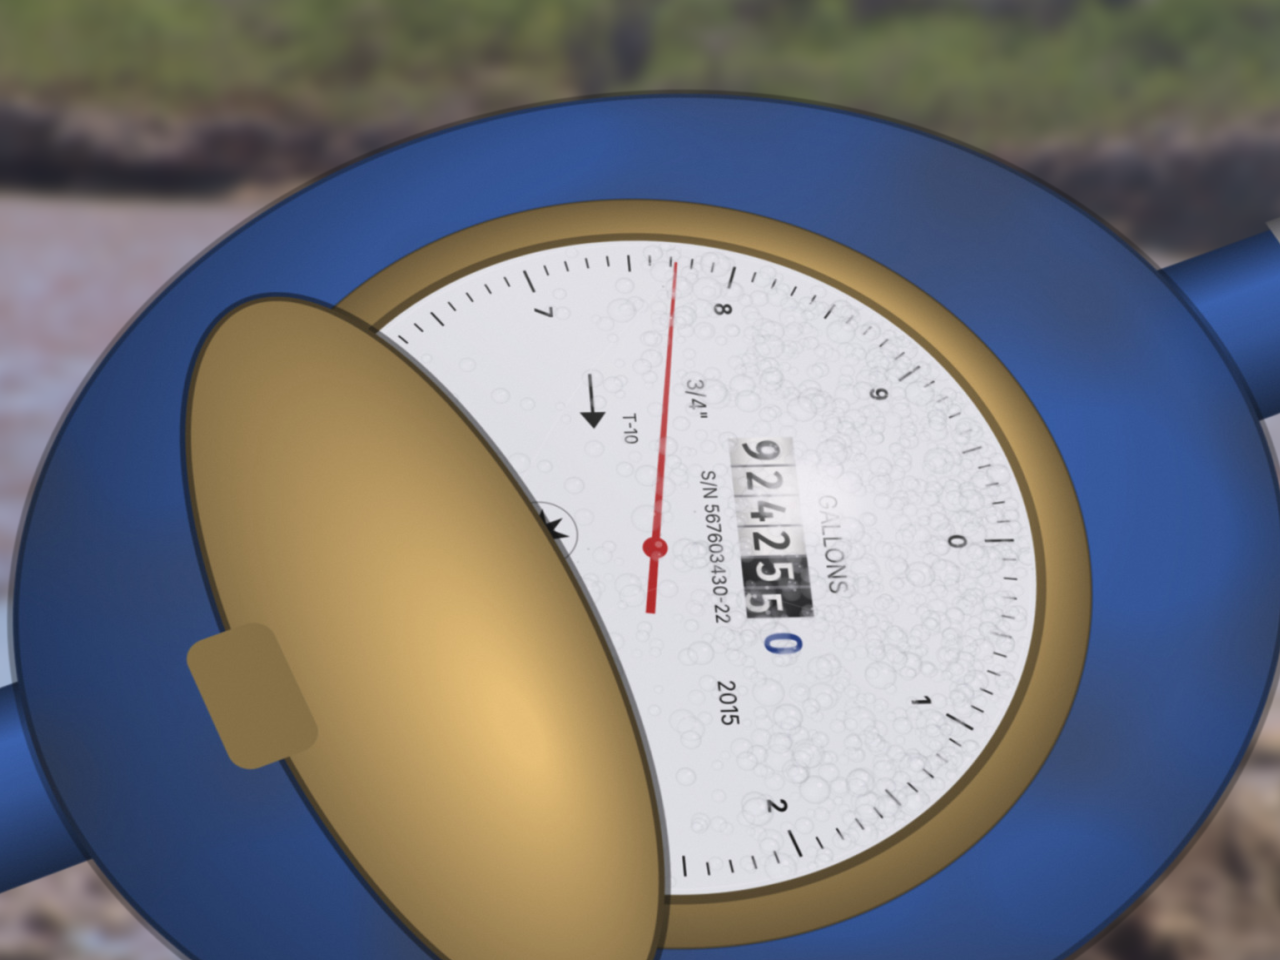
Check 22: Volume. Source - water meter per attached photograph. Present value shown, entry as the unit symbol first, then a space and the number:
gal 9242547.7
